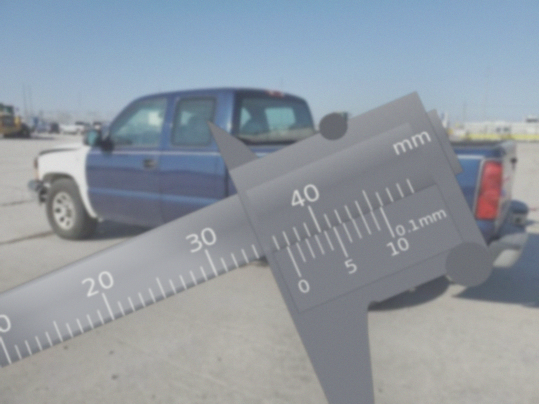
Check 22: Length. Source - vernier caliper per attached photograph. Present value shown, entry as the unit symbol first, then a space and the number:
mm 36.8
